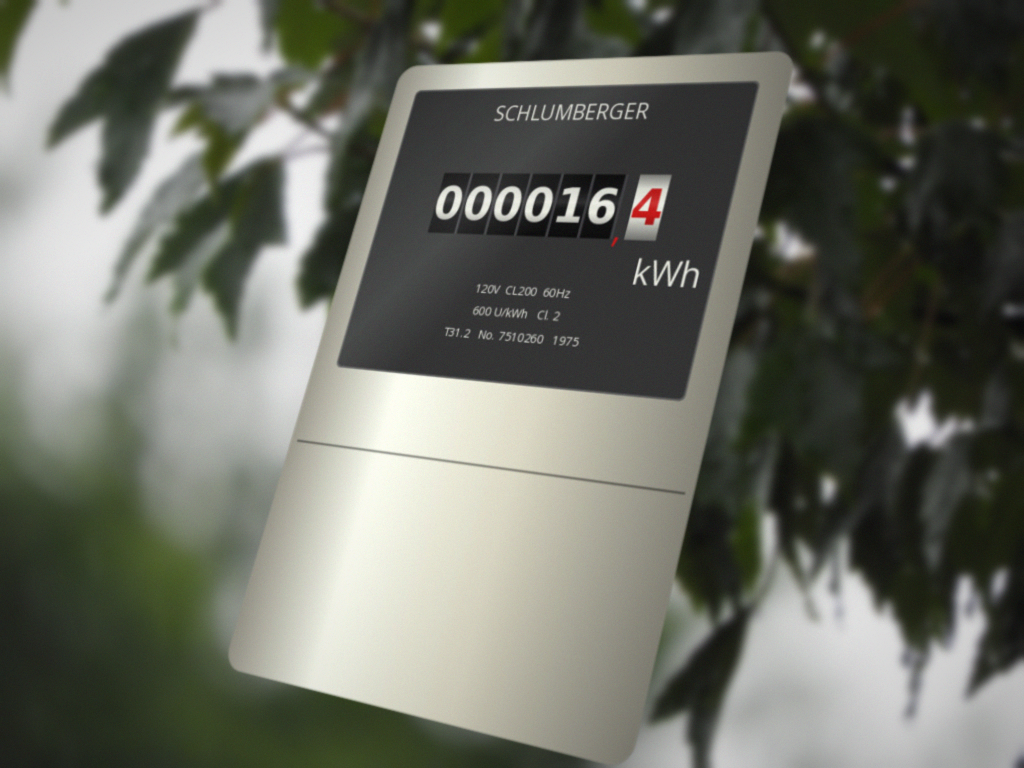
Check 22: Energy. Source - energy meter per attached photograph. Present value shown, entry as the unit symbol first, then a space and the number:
kWh 16.4
